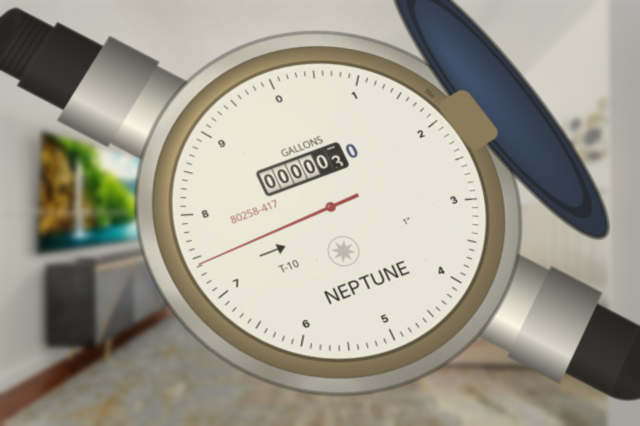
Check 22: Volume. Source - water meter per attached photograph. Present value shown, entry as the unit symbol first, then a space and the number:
gal 27.4
